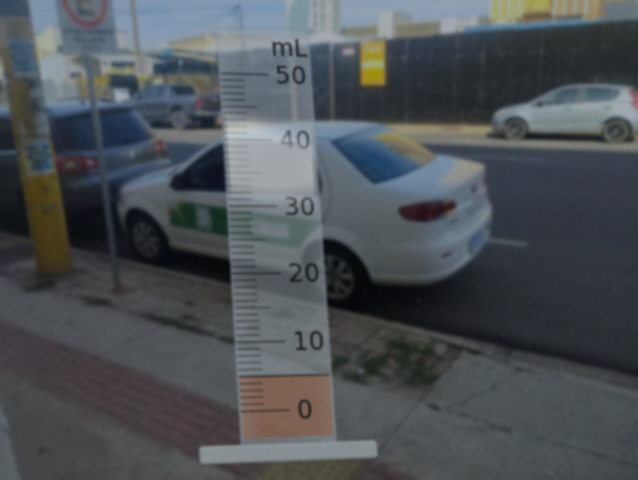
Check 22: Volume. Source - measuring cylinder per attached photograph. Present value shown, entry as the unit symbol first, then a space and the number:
mL 5
